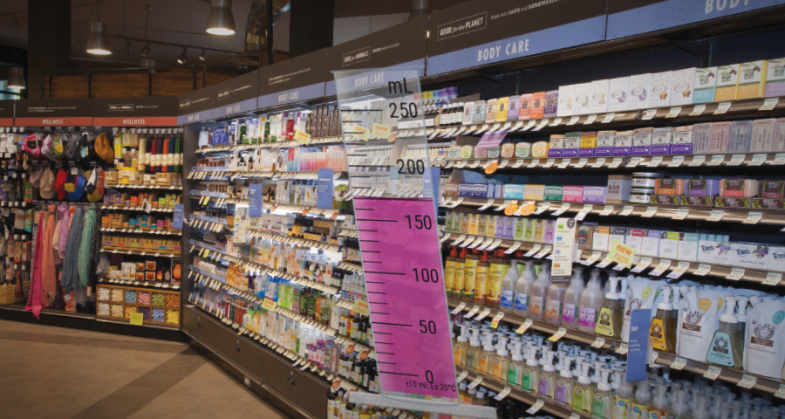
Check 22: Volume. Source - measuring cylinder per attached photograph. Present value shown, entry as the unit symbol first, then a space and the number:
mL 170
